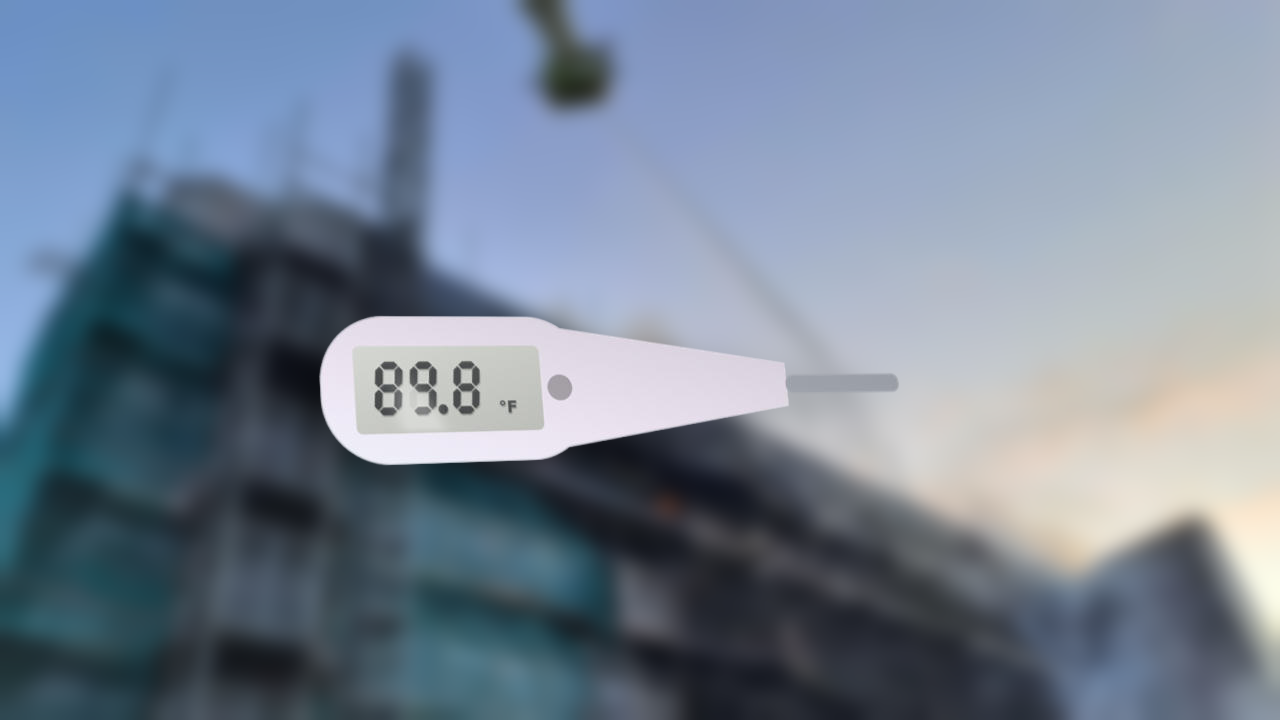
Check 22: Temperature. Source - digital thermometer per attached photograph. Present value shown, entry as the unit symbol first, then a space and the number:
°F 89.8
